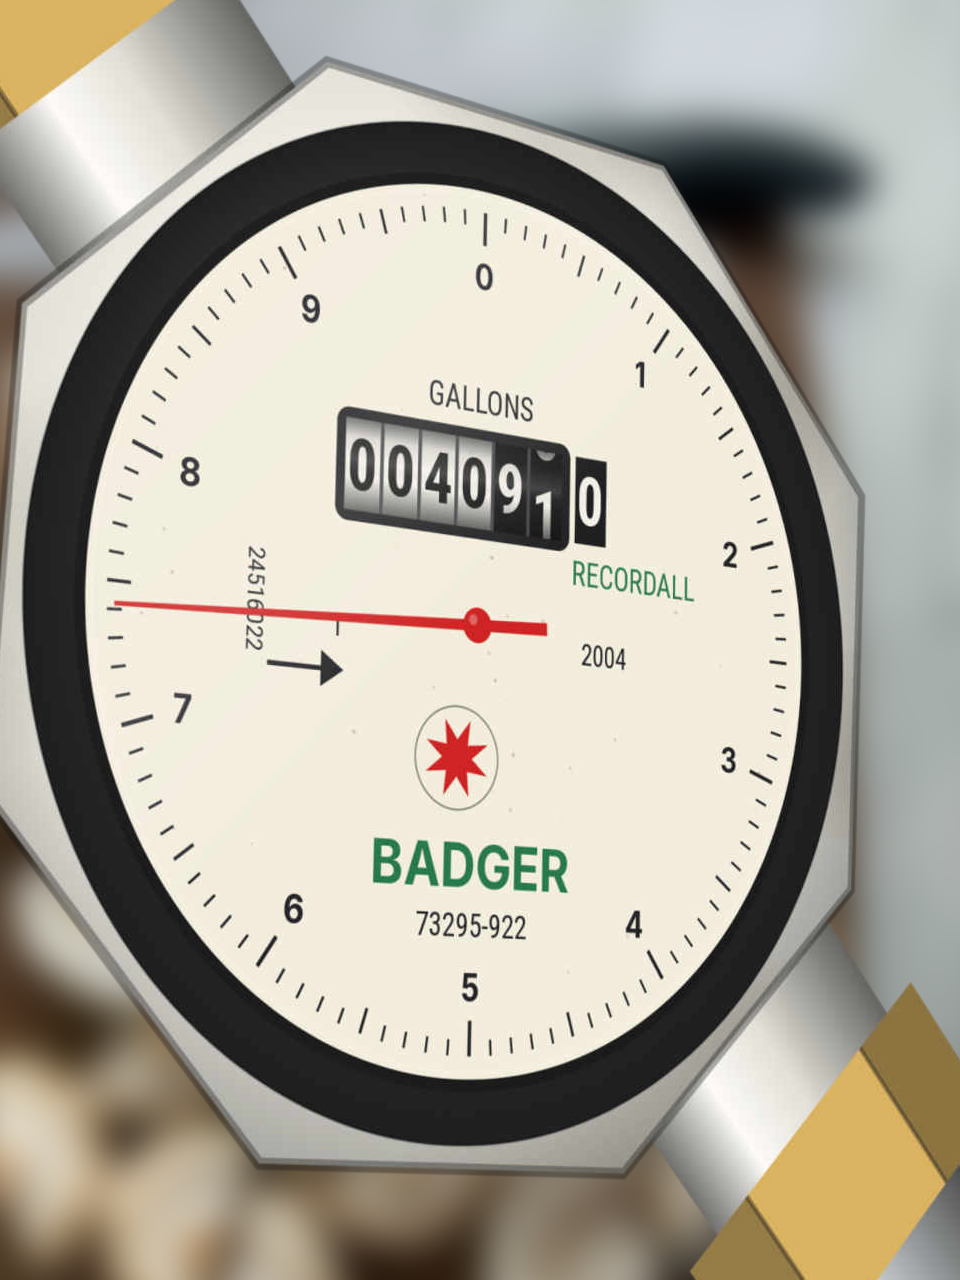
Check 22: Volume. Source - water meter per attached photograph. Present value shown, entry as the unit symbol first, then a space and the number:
gal 40907.4
